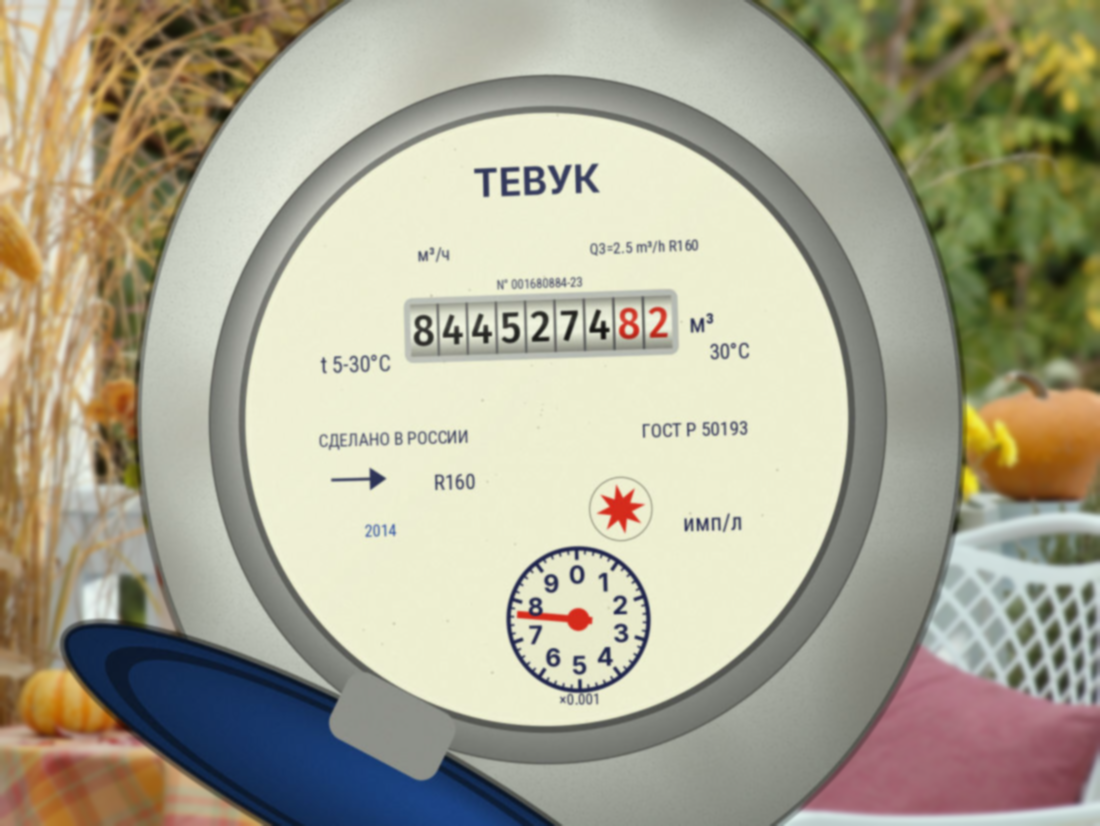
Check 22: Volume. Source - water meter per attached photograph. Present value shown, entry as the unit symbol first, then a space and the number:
m³ 8445274.827
